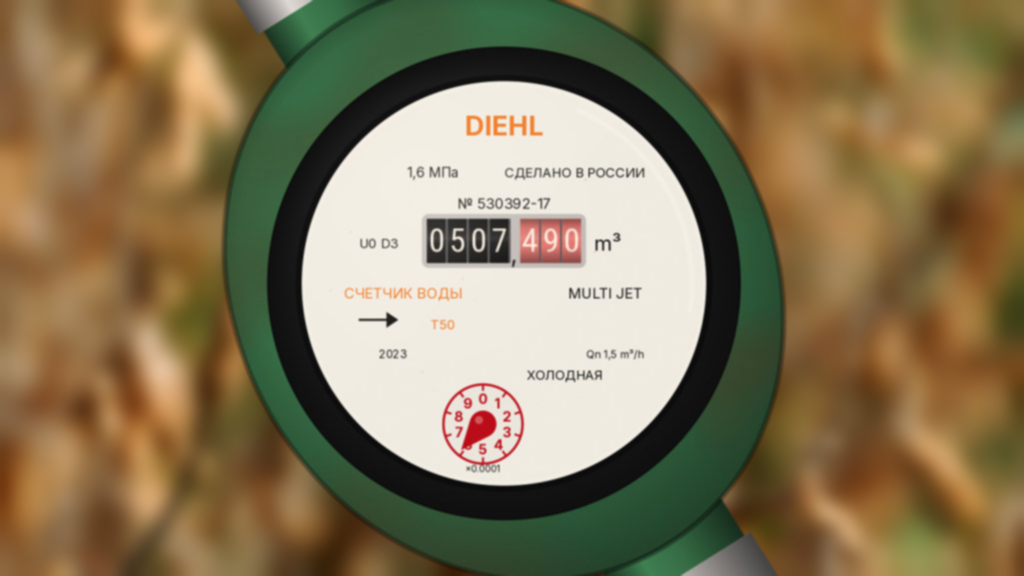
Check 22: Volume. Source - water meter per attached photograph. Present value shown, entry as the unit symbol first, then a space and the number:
m³ 507.4906
